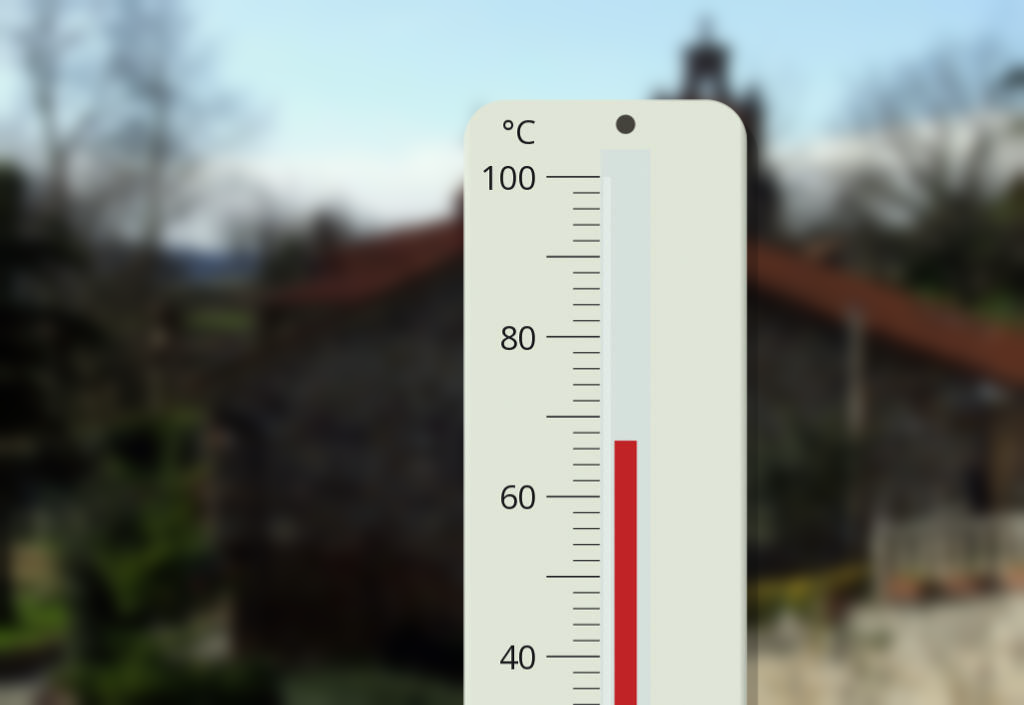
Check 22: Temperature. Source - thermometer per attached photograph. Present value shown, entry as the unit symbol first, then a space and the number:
°C 67
